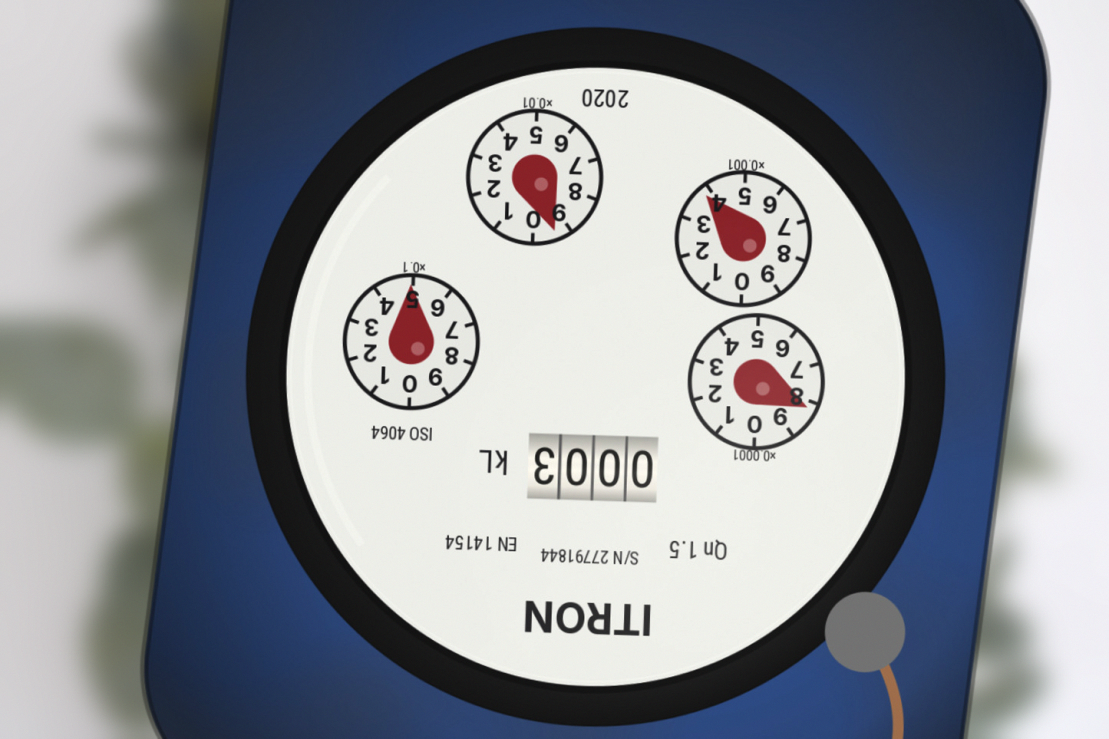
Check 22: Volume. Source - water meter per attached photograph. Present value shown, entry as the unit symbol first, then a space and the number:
kL 3.4938
